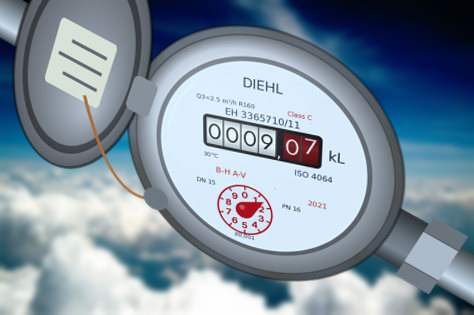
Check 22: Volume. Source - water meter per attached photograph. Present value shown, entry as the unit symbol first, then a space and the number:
kL 9.071
